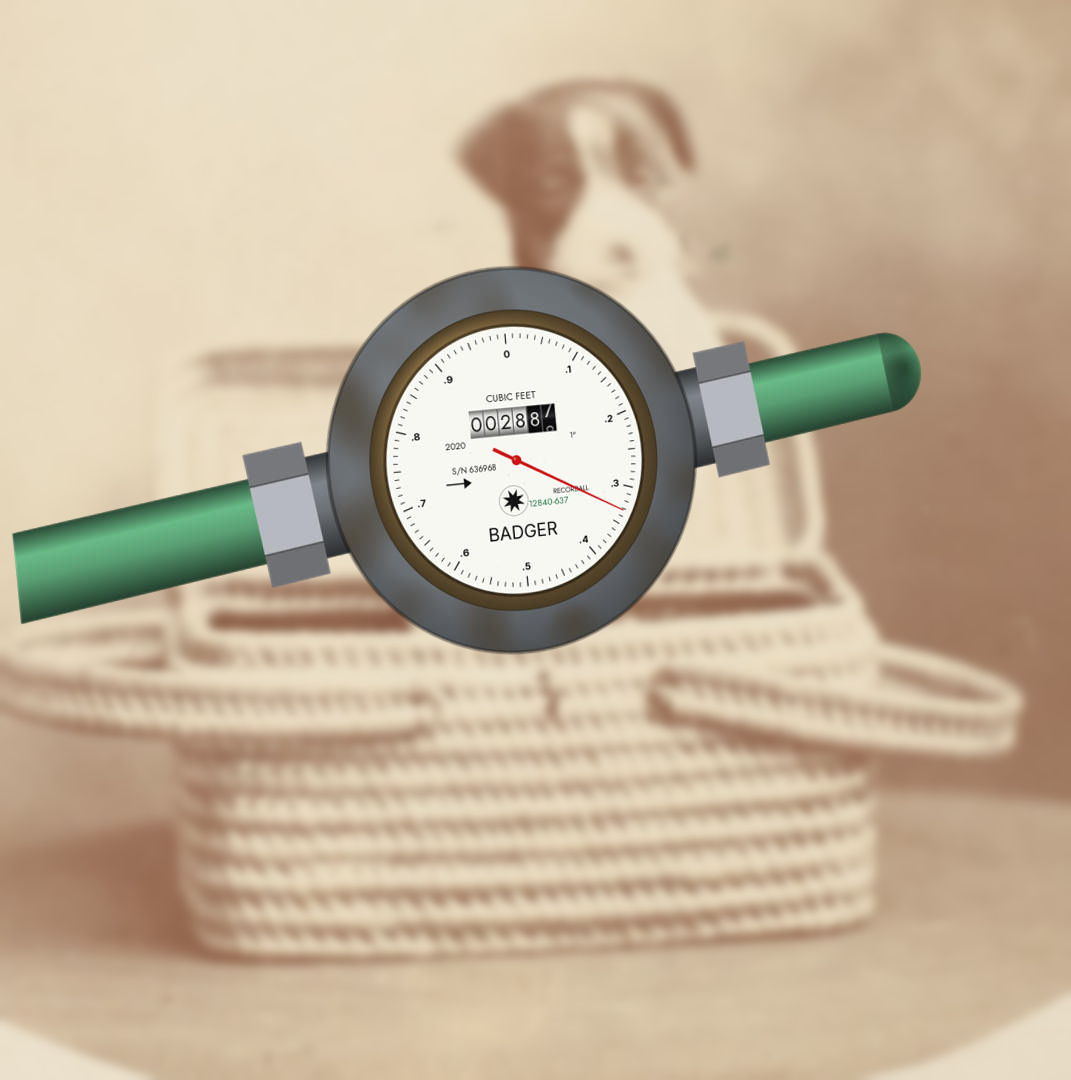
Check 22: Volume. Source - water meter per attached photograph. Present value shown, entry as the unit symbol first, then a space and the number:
ft³ 2887.33
